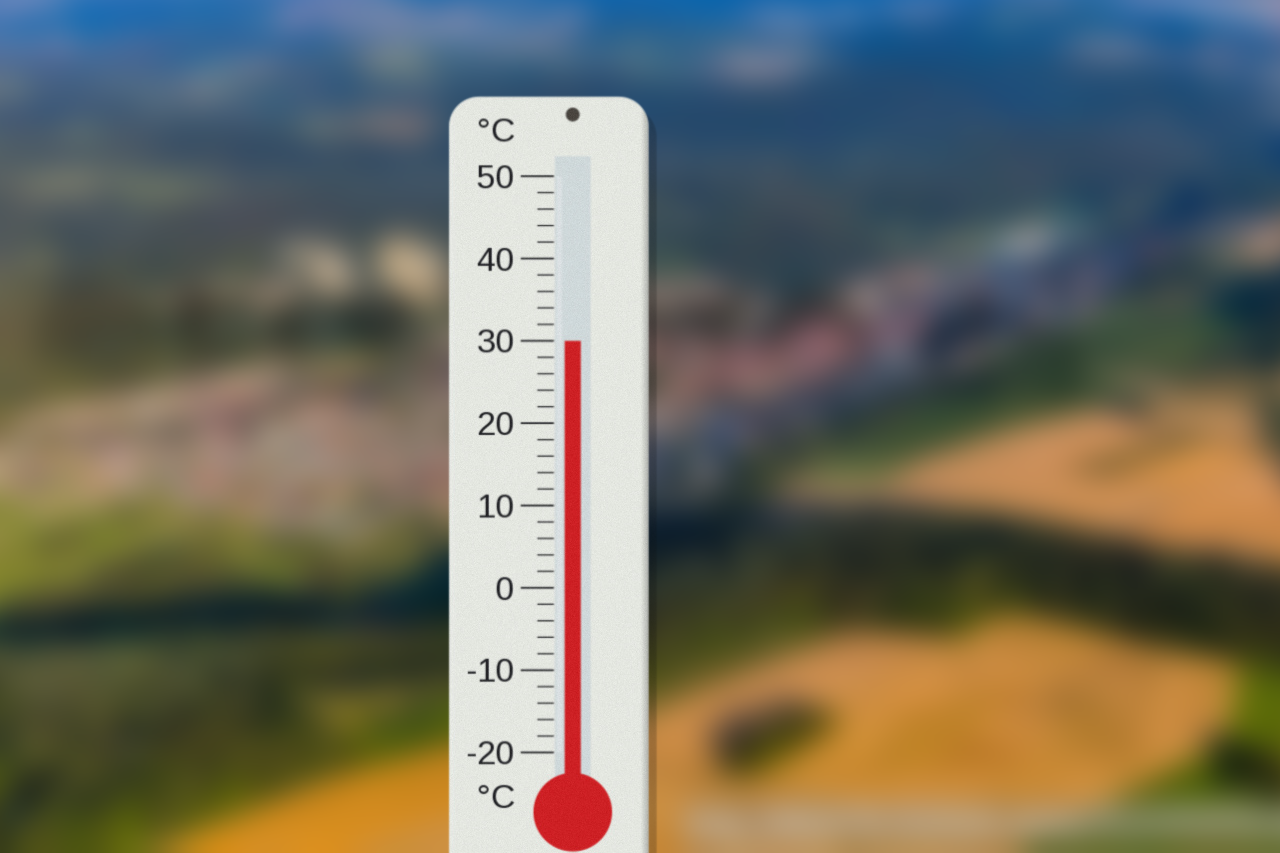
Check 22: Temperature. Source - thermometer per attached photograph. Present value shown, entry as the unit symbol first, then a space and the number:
°C 30
